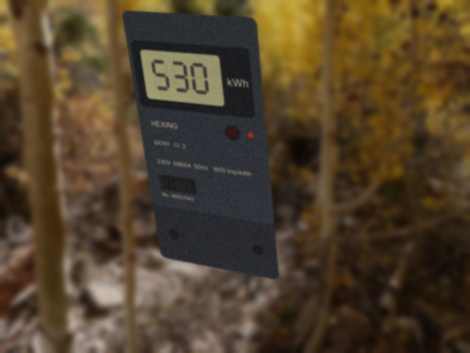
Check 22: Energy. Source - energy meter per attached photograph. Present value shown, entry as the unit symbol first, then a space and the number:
kWh 530
